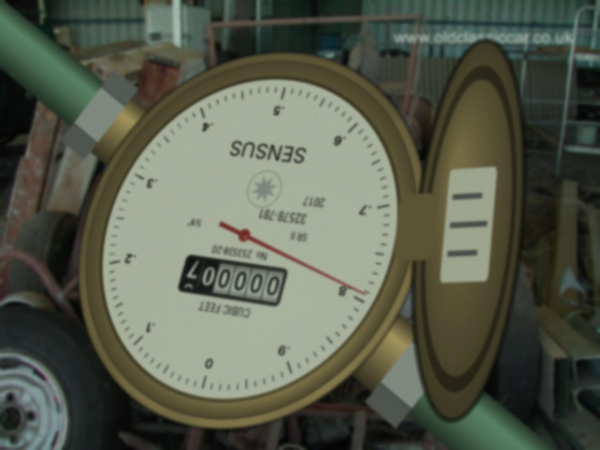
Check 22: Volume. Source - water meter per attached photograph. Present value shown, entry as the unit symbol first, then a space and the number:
ft³ 6.79
